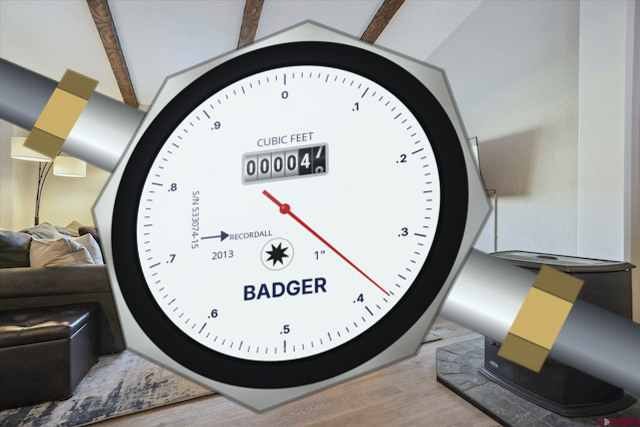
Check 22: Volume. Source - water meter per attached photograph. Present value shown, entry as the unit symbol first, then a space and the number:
ft³ 47.37
